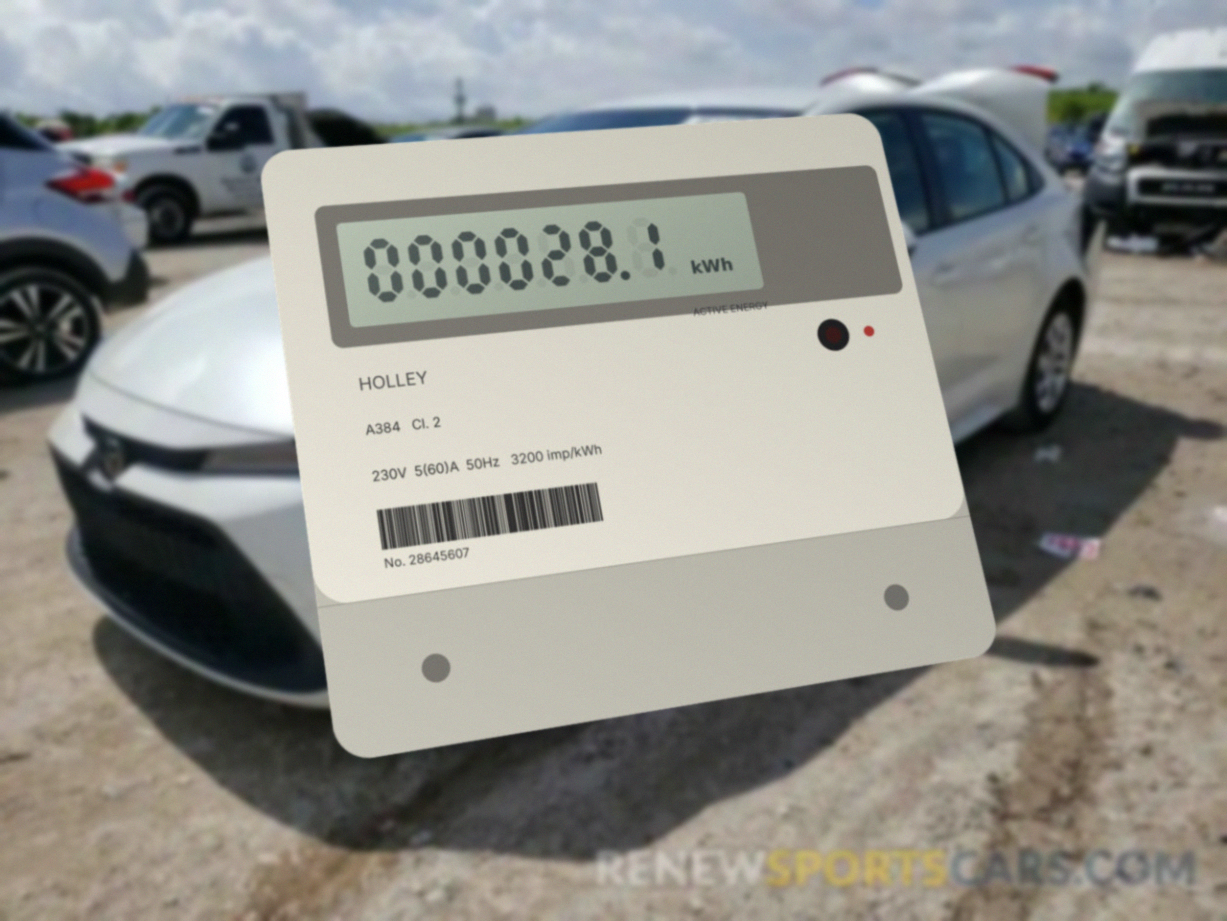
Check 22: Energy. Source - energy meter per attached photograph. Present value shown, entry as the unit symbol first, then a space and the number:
kWh 28.1
